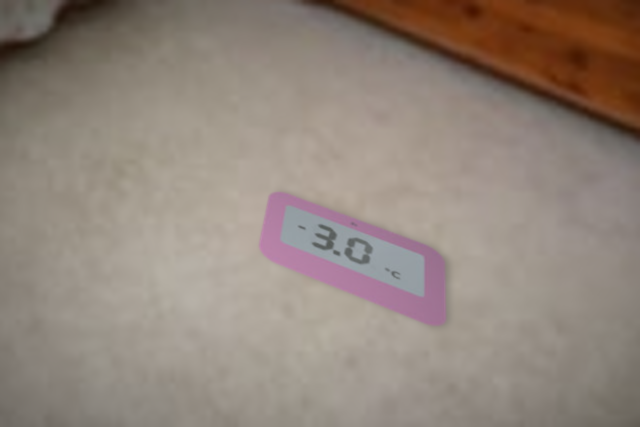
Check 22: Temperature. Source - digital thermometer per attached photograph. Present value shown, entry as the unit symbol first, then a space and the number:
°C -3.0
